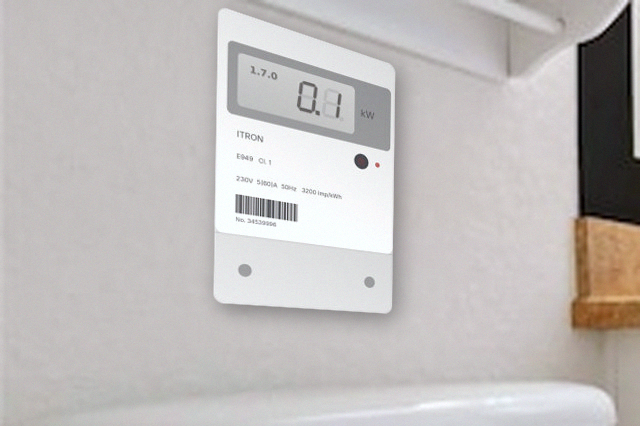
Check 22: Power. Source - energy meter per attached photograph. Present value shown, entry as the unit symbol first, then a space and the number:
kW 0.1
